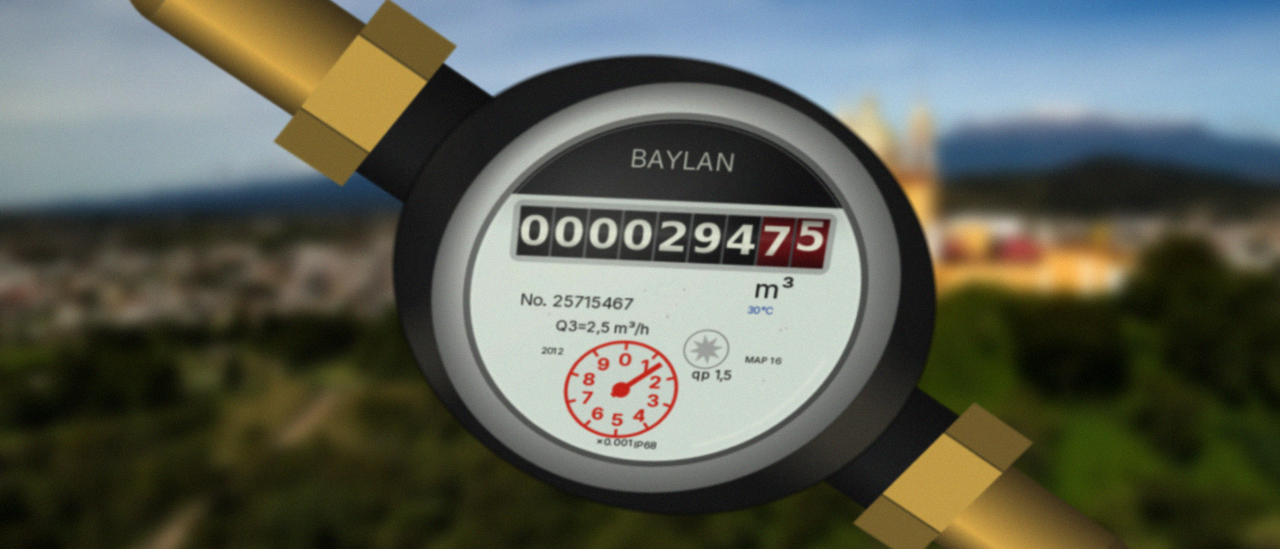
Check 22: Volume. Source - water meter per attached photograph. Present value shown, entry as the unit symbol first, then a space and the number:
m³ 294.751
